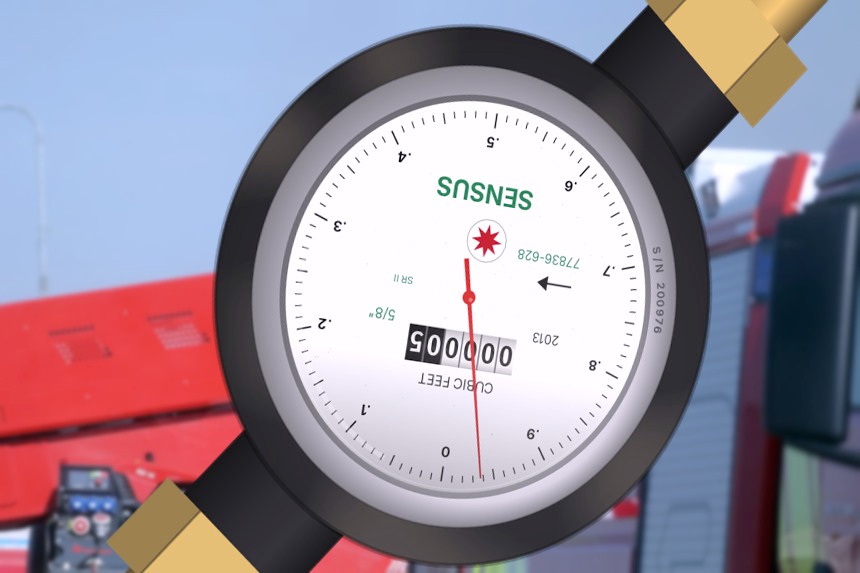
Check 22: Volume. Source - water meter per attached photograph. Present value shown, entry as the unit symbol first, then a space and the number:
ft³ 4.96
